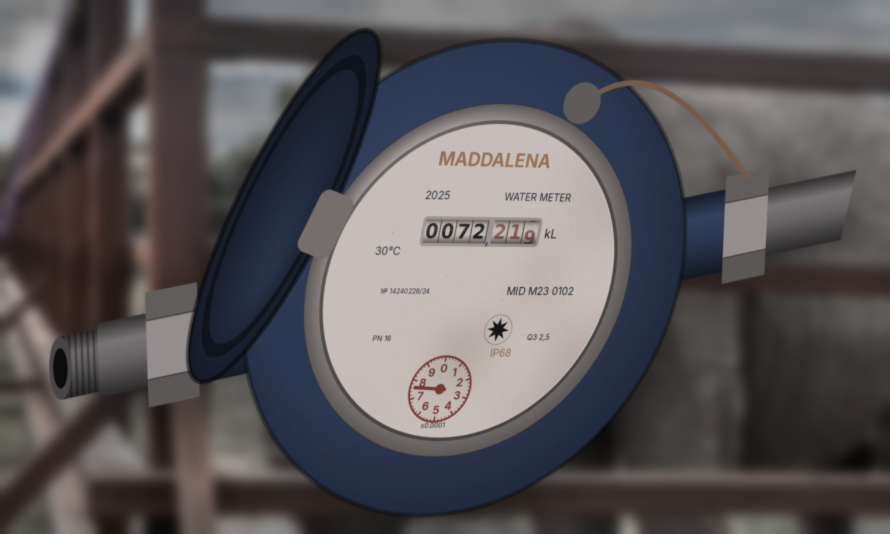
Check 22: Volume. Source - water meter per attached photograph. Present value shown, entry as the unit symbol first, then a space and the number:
kL 72.2187
